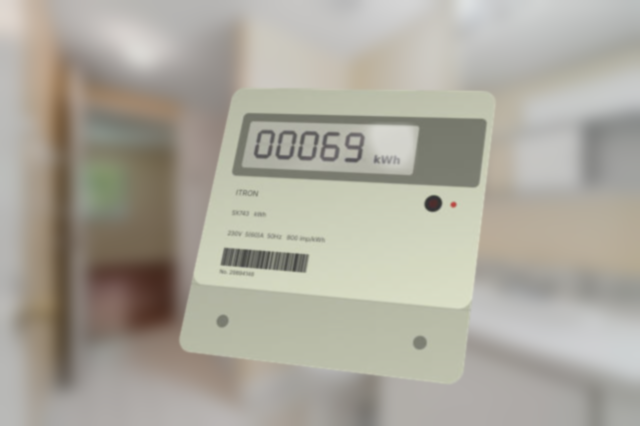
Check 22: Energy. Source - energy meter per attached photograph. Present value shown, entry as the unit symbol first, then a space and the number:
kWh 69
